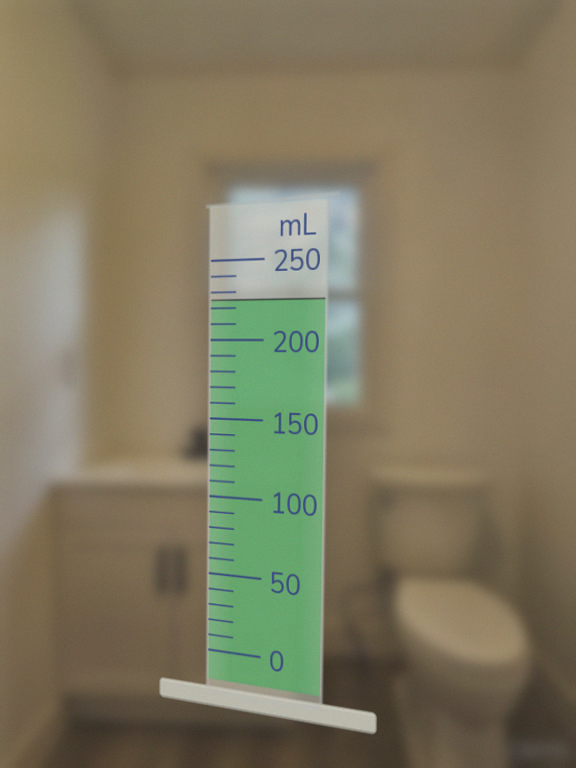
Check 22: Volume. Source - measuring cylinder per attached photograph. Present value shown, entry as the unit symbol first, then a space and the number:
mL 225
